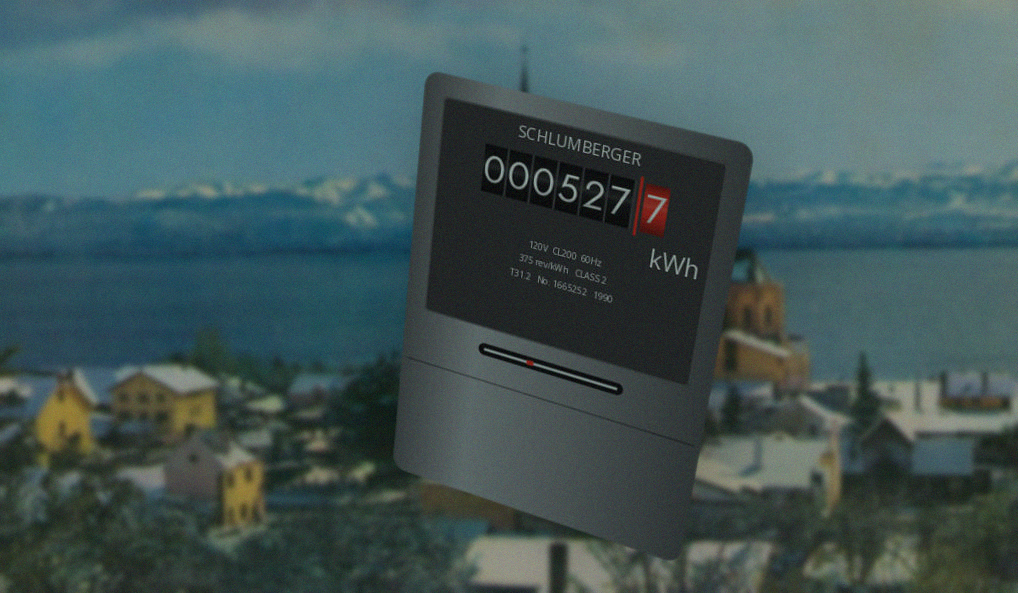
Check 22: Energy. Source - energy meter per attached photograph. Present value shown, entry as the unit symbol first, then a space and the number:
kWh 527.7
